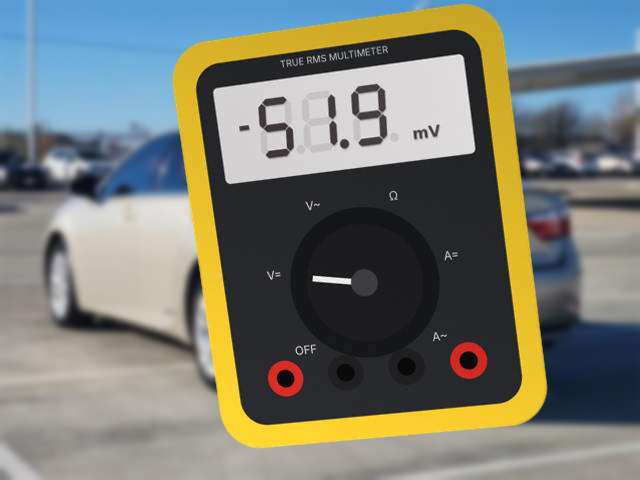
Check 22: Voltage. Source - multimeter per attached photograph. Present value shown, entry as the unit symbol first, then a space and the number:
mV -51.9
